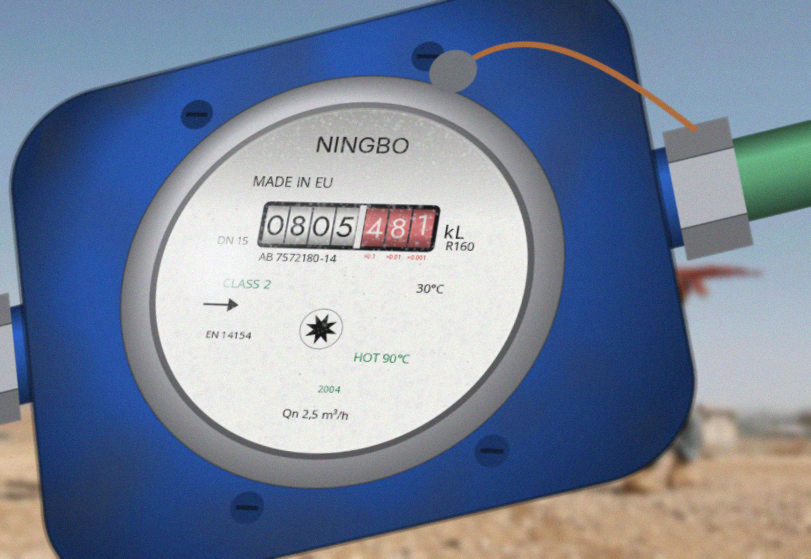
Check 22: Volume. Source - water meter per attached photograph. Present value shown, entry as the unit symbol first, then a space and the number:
kL 805.481
